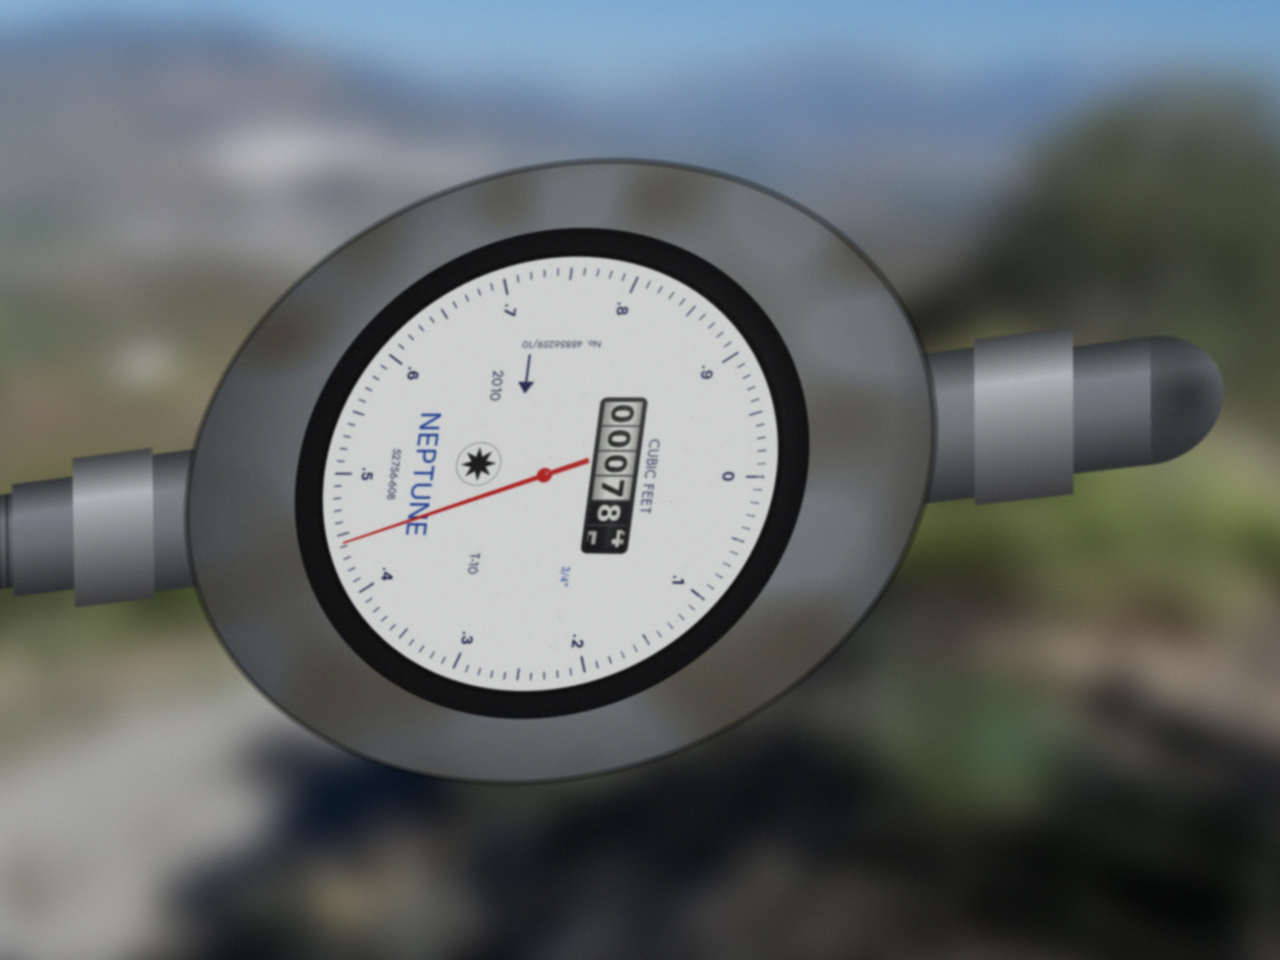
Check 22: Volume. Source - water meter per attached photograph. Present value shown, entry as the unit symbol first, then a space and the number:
ft³ 784.44
